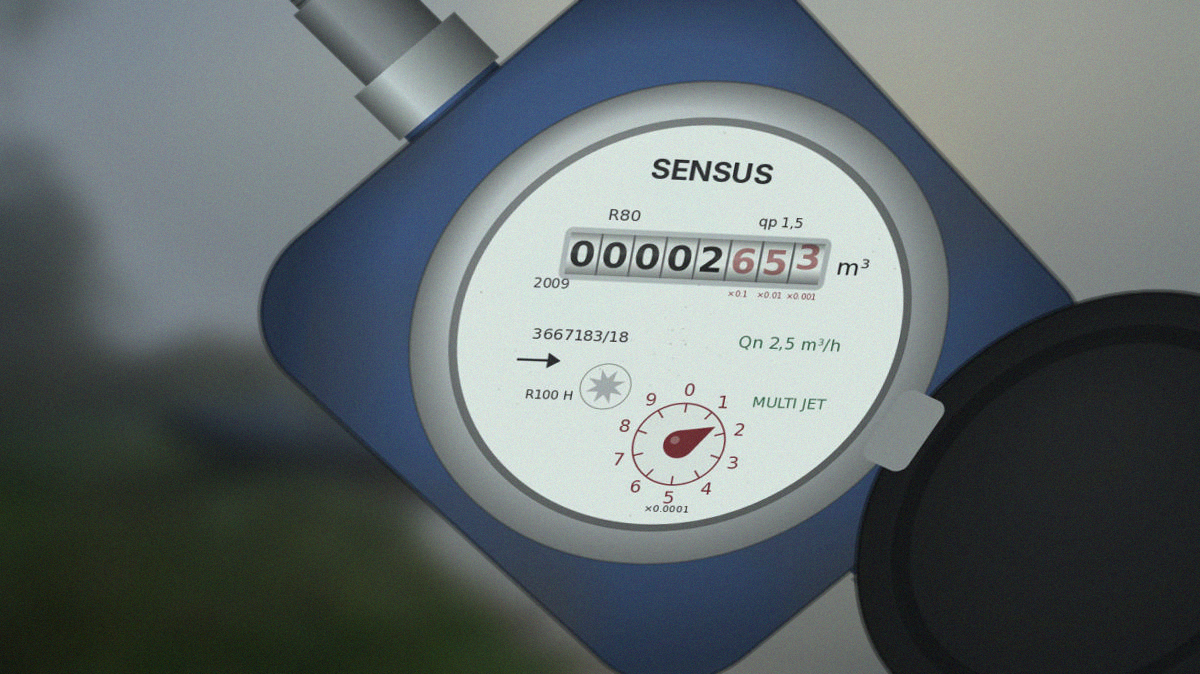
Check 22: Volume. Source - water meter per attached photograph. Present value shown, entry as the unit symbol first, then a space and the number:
m³ 2.6531
